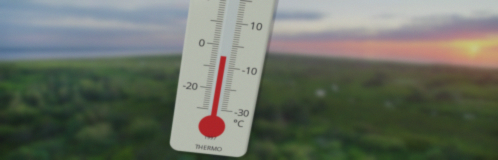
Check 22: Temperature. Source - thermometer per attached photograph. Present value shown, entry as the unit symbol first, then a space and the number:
°C -5
